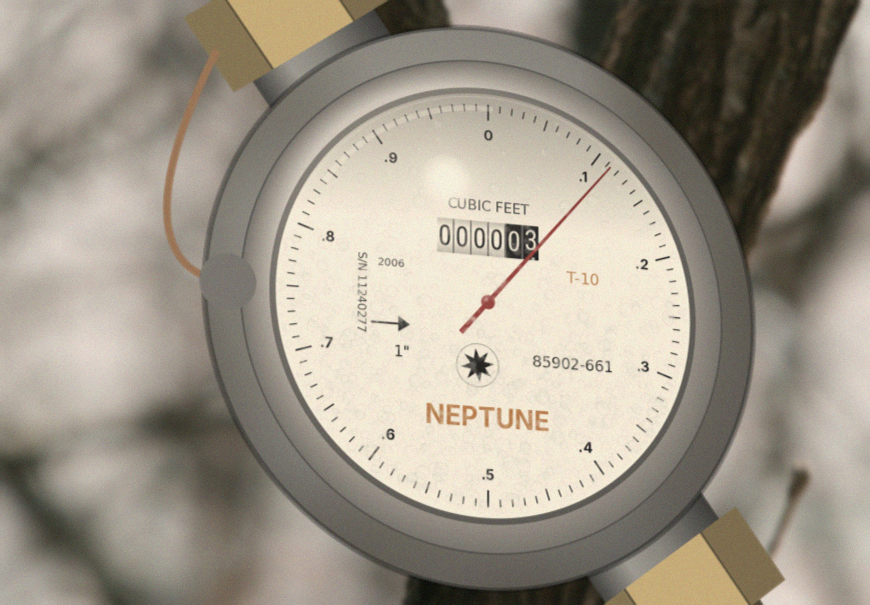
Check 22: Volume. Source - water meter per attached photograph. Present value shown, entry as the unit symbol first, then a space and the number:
ft³ 3.11
